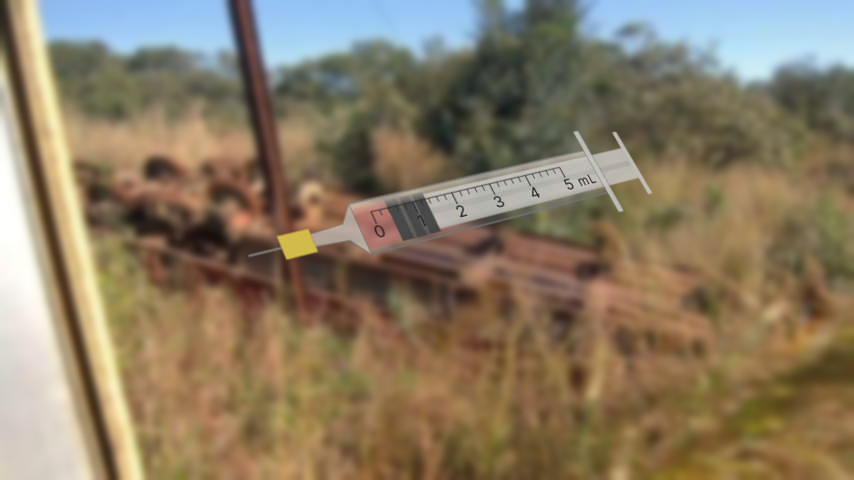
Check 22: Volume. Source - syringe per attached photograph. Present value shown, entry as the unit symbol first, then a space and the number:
mL 0.4
